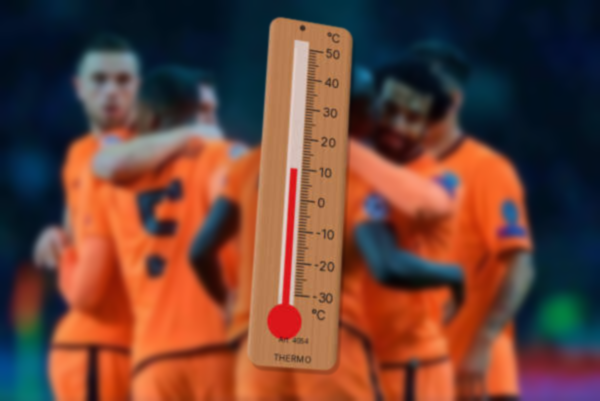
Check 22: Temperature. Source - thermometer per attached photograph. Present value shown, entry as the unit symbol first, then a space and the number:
°C 10
